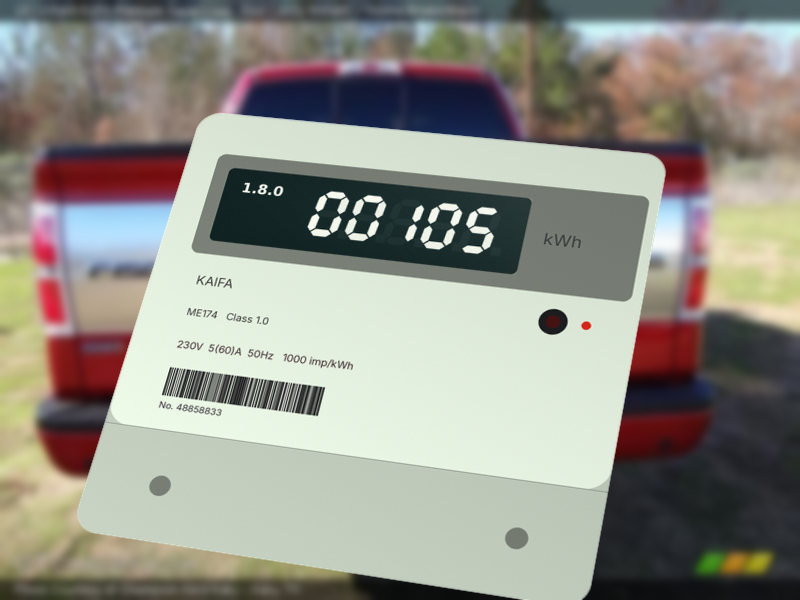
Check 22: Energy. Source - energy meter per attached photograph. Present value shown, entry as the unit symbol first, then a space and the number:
kWh 105
